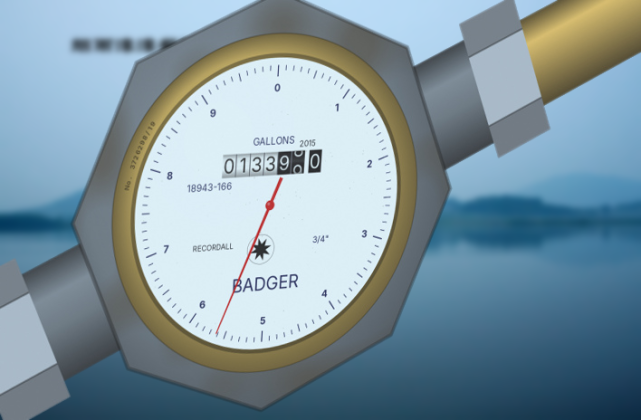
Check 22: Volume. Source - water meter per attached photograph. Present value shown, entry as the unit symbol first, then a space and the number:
gal 133985.6
